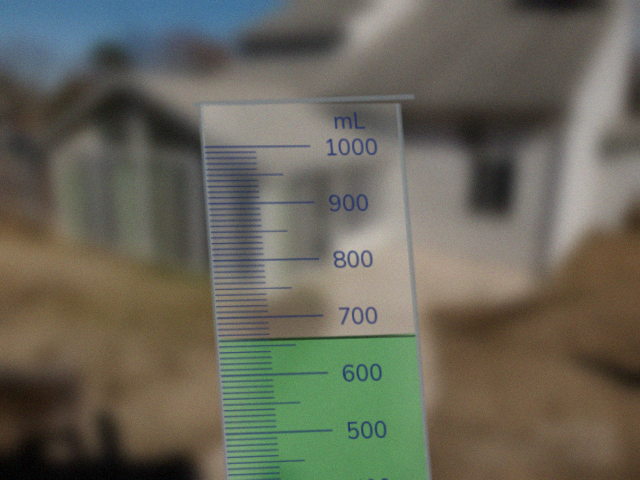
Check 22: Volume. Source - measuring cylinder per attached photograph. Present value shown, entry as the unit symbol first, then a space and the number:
mL 660
